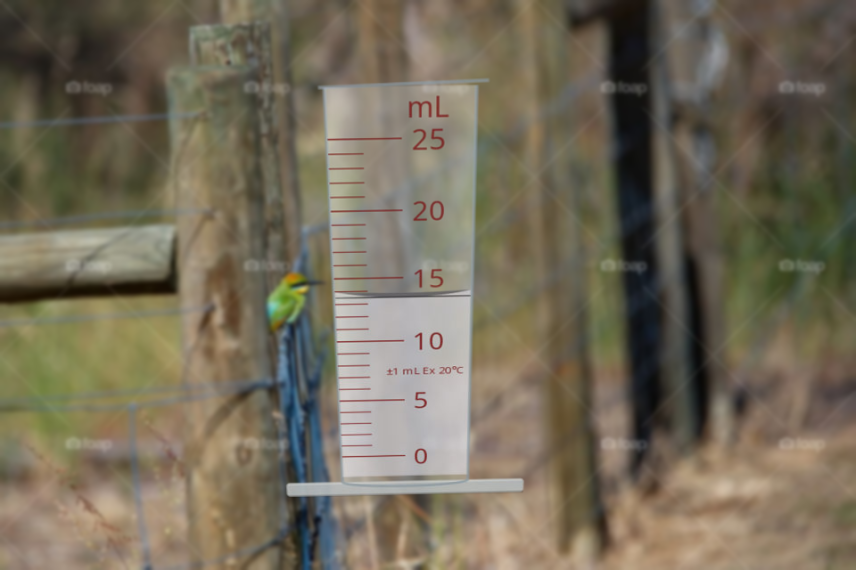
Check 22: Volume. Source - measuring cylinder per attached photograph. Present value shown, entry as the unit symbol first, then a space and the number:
mL 13.5
